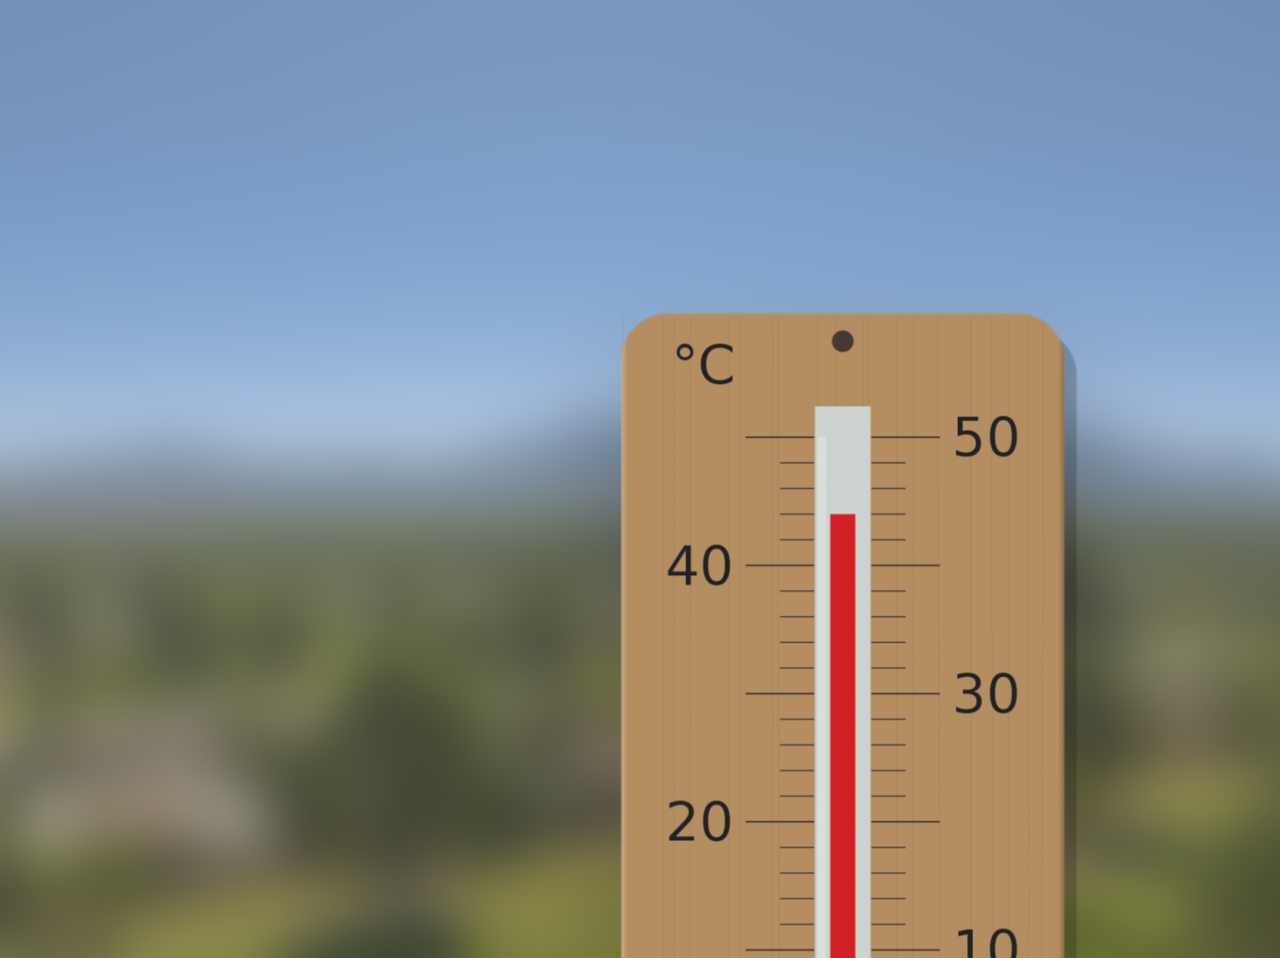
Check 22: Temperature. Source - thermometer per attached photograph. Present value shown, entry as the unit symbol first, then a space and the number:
°C 44
